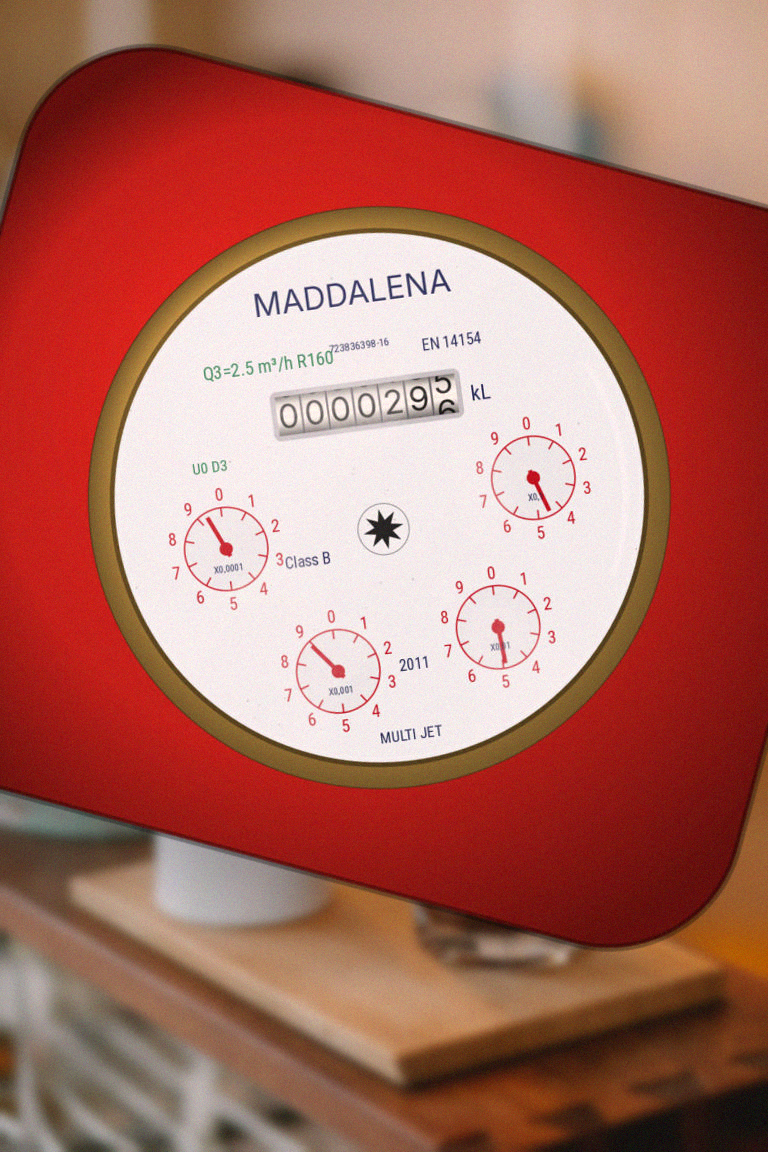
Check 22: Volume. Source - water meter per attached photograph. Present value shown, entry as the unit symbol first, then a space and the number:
kL 295.4489
